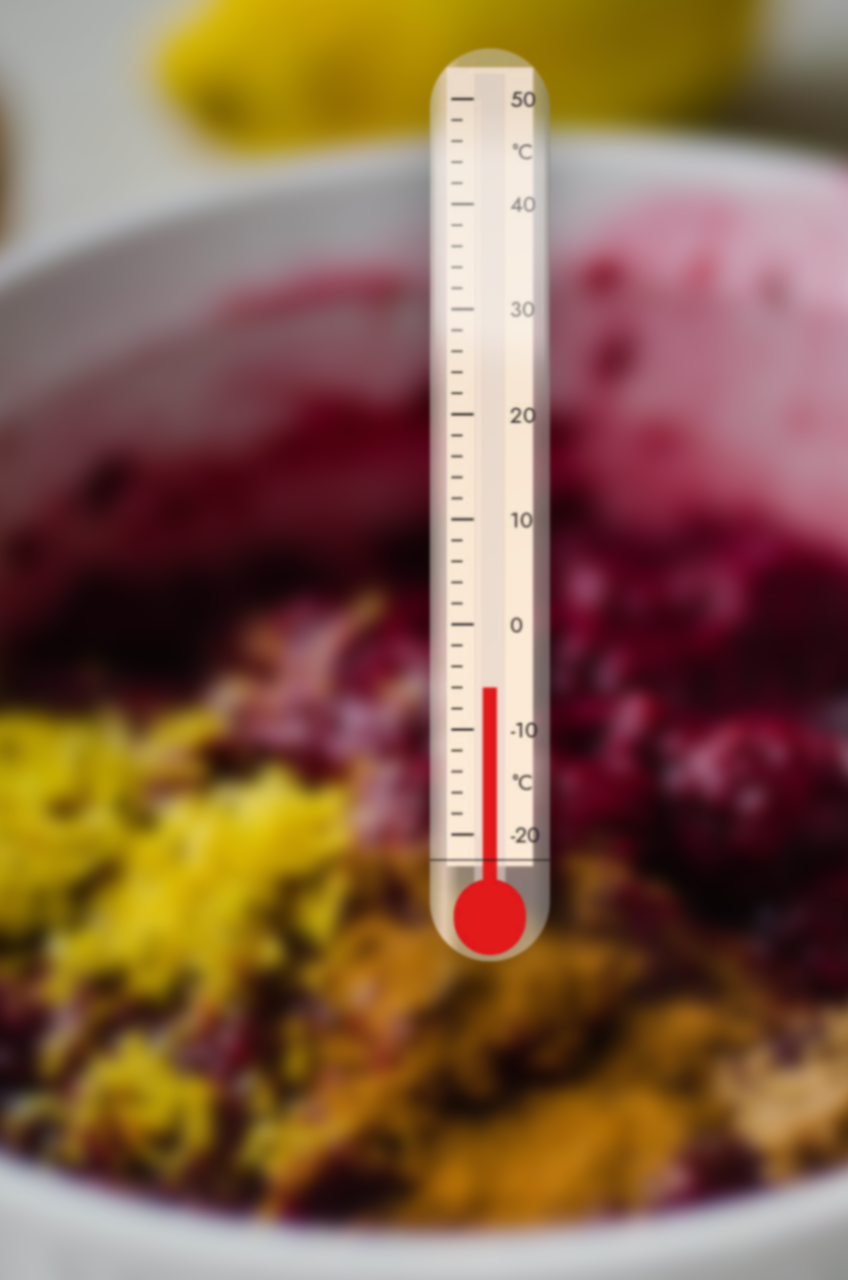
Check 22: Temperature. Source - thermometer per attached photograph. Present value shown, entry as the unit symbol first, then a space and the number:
°C -6
